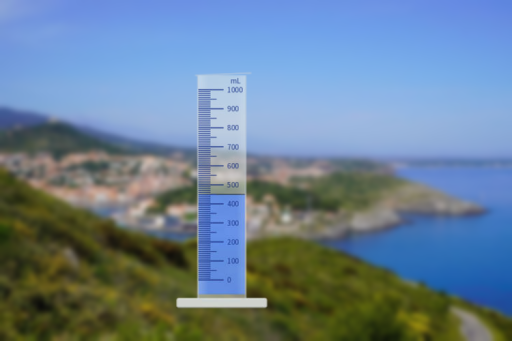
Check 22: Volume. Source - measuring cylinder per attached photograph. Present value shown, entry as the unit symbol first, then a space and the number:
mL 450
